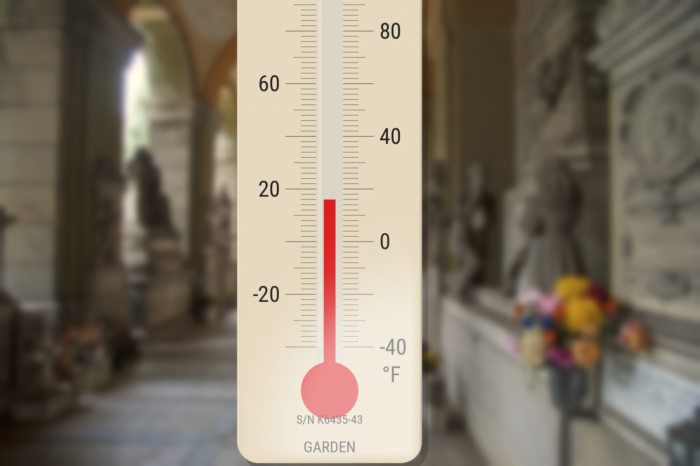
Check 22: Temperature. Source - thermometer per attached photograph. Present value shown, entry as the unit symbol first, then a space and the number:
°F 16
